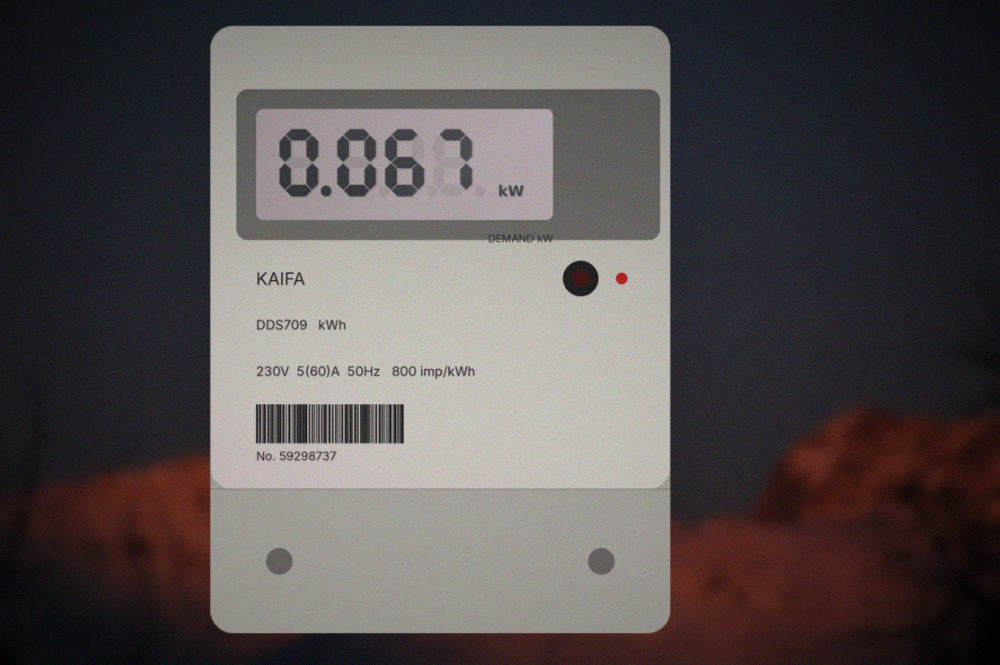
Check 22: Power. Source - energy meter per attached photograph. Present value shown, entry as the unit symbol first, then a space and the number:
kW 0.067
